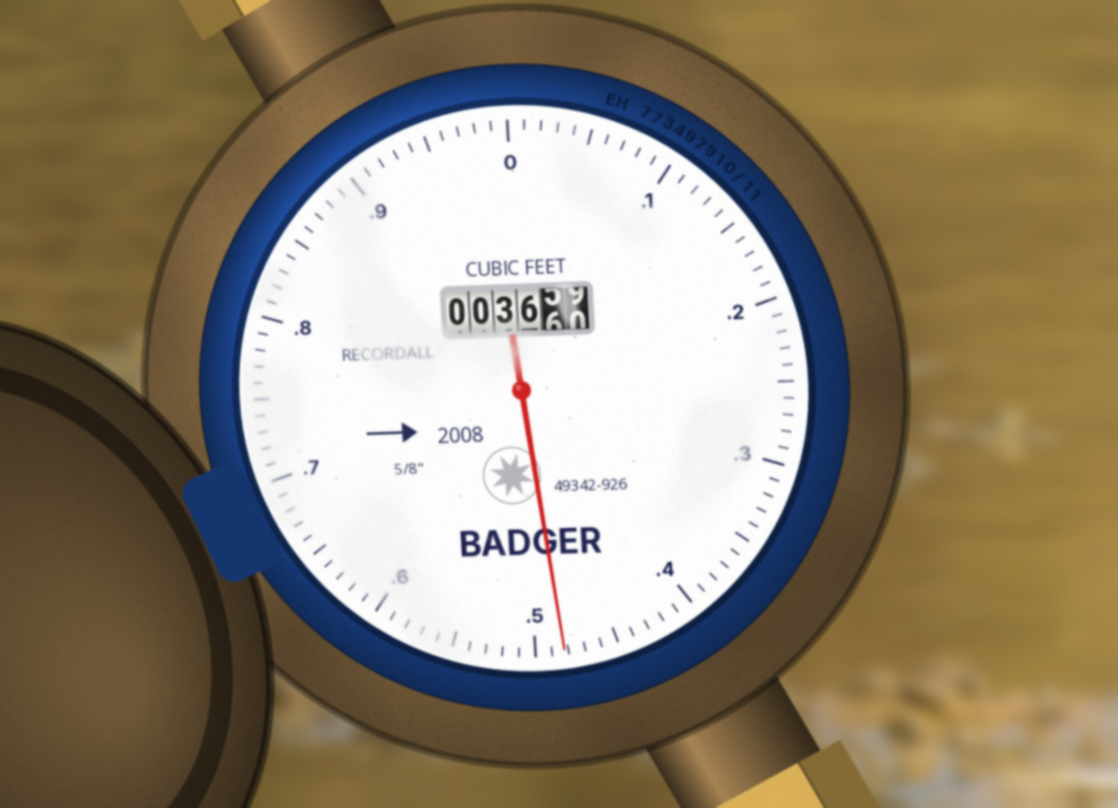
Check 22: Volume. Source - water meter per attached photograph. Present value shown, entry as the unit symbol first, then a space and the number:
ft³ 3659.48
